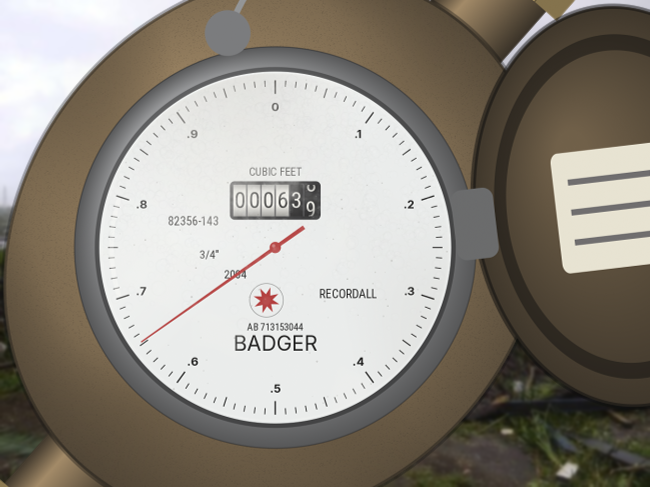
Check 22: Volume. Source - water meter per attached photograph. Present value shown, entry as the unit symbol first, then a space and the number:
ft³ 638.65
